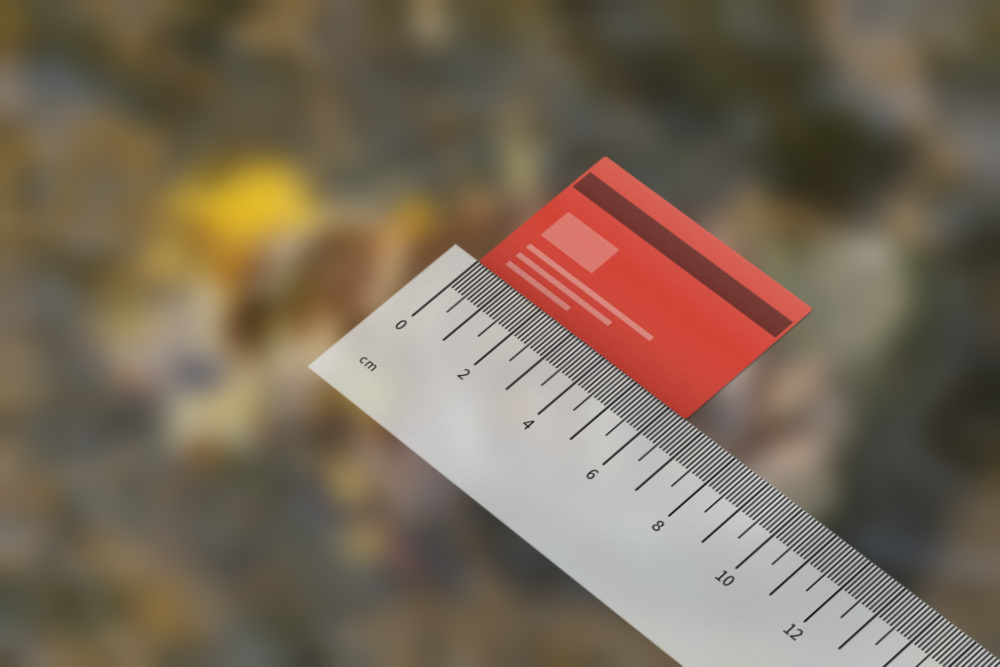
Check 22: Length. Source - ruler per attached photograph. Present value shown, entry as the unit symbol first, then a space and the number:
cm 6.5
